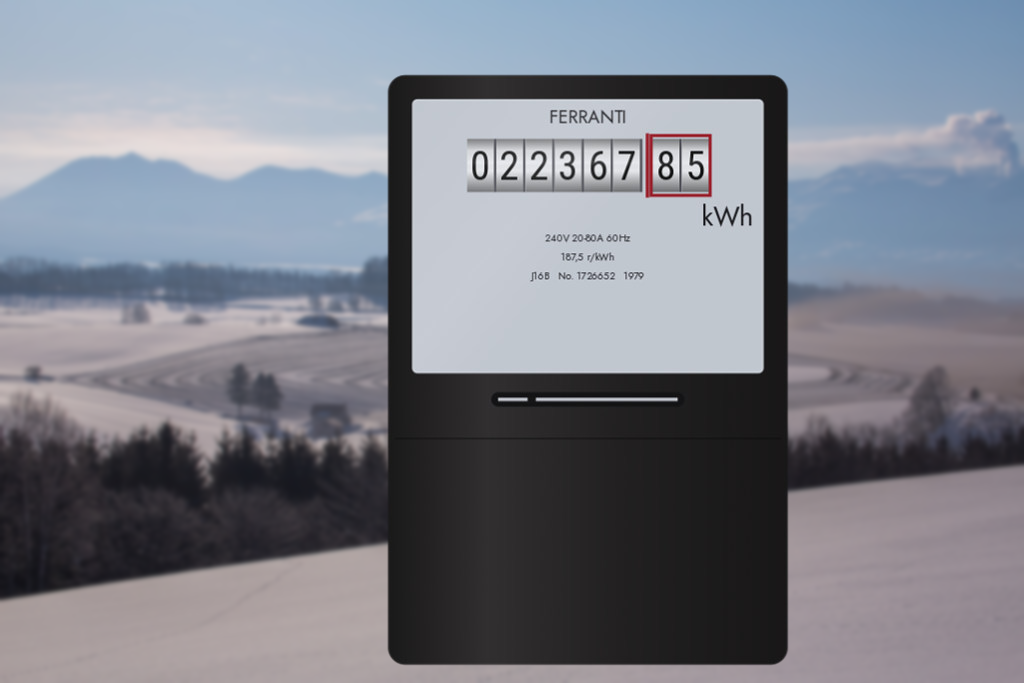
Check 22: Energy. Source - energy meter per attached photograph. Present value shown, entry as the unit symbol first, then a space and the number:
kWh 22367.85
